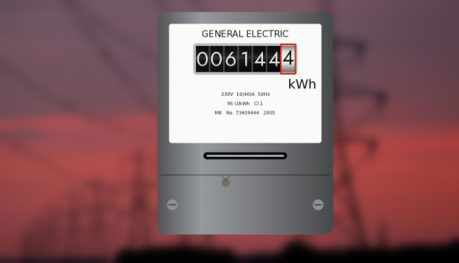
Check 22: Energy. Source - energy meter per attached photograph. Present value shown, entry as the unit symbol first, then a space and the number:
kWh 6144.4
